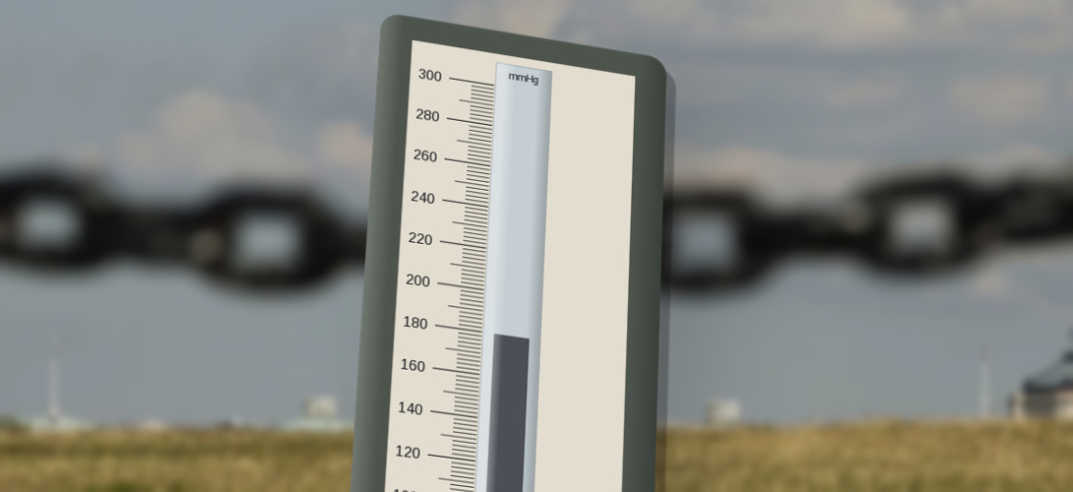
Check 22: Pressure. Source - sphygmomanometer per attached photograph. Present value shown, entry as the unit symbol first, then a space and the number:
mmHg 180
